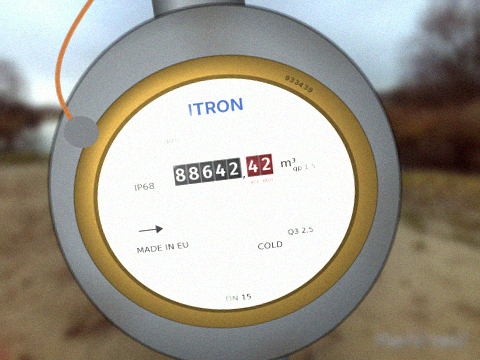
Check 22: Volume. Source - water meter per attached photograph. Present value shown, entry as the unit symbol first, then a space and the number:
m³ 88642.42
